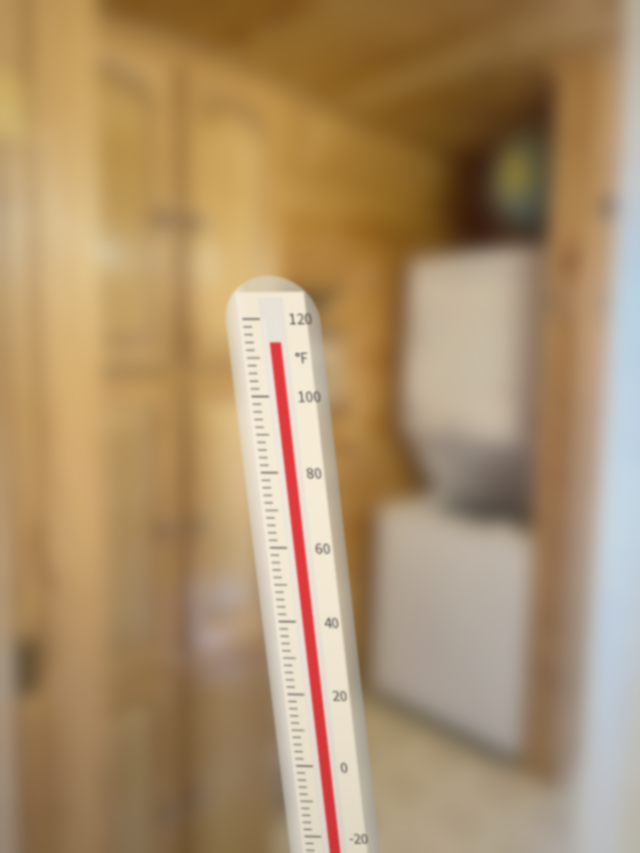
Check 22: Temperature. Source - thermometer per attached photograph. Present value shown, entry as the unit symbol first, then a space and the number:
°F 114
